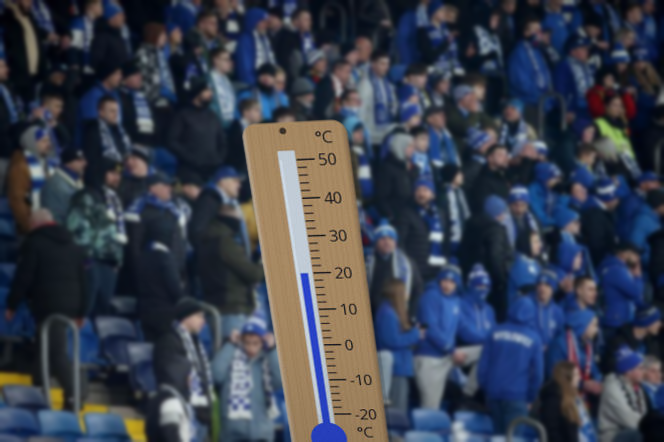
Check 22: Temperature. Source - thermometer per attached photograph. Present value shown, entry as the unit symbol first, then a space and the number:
°C 20
